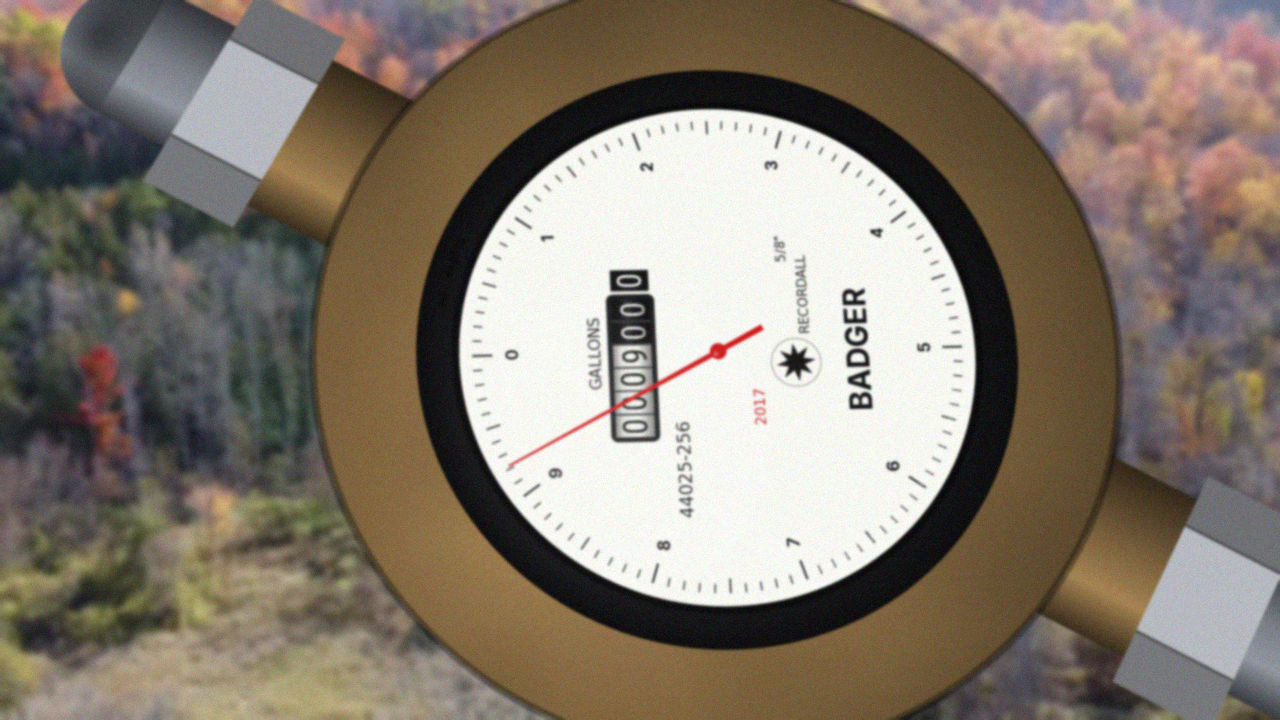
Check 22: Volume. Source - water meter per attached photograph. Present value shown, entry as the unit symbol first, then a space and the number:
gal 8999.2
